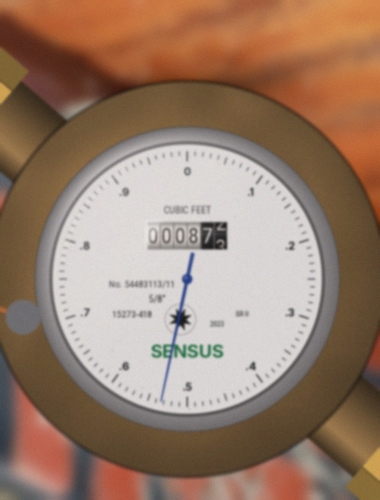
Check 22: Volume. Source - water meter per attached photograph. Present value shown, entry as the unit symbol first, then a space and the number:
ft³ 872.53
